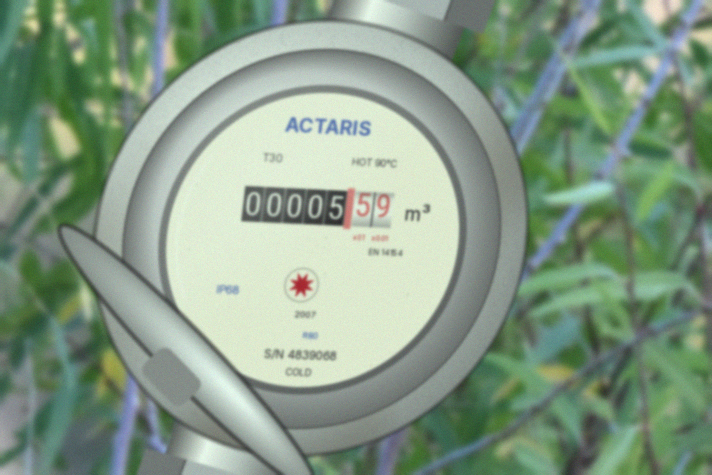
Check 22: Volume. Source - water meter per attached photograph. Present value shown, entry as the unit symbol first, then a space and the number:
m³ 5.59
